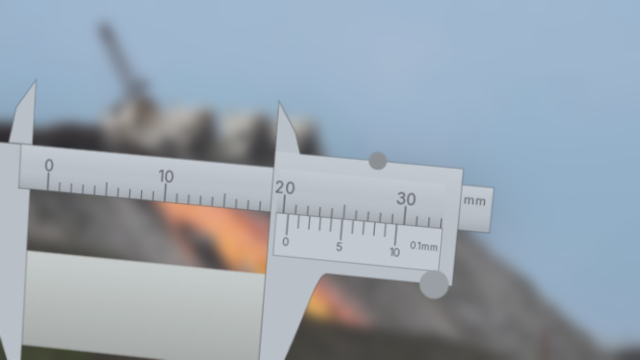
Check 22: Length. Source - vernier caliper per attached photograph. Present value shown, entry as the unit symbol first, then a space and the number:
mm 20.4
